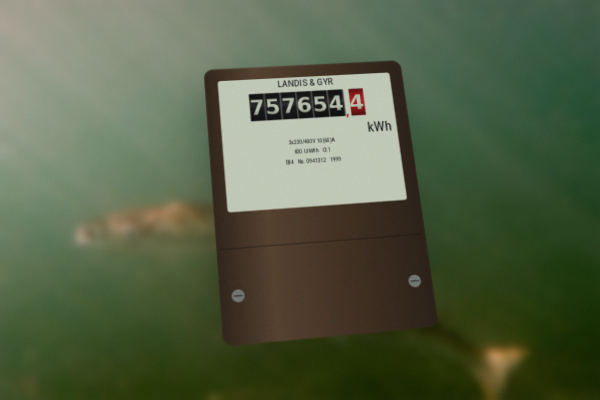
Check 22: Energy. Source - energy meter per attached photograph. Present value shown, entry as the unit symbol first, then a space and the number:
kWh 757654.4
